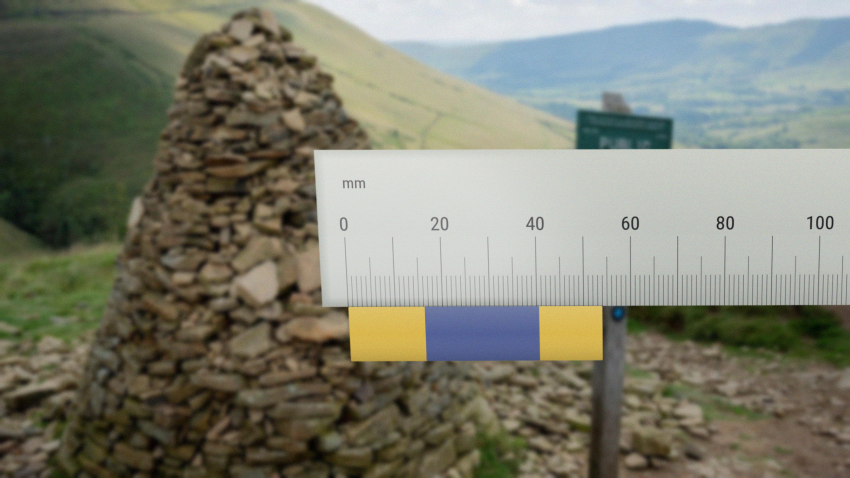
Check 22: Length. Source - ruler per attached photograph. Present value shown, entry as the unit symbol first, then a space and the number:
mm 54
